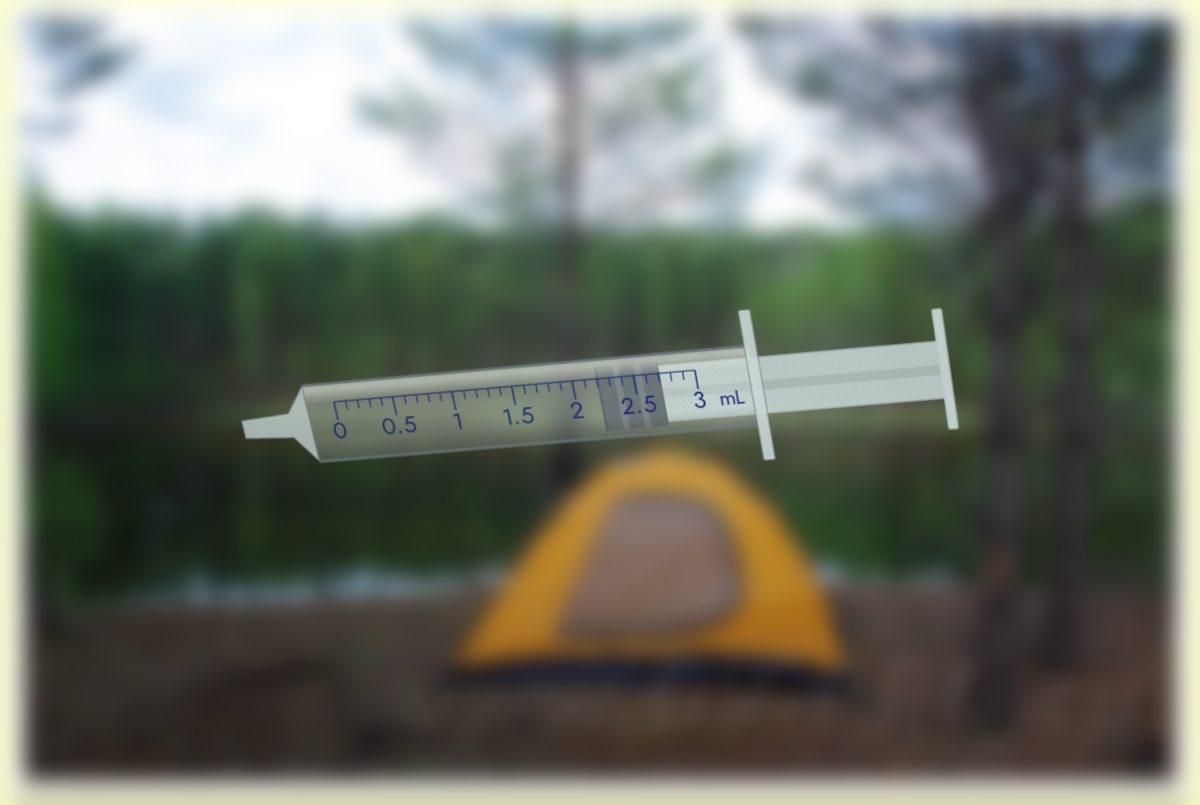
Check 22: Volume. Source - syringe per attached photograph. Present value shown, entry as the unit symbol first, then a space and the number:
mL 2.2
